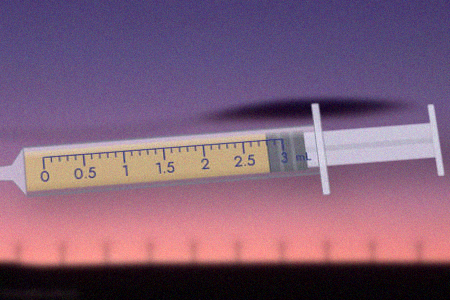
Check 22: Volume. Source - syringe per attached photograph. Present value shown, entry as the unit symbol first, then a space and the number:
mL 2.8
